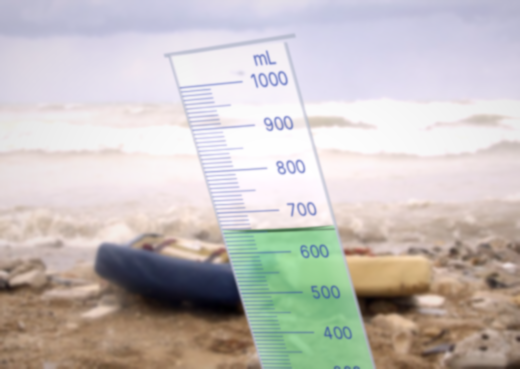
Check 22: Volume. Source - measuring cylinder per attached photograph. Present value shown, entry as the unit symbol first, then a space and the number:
mL 650
